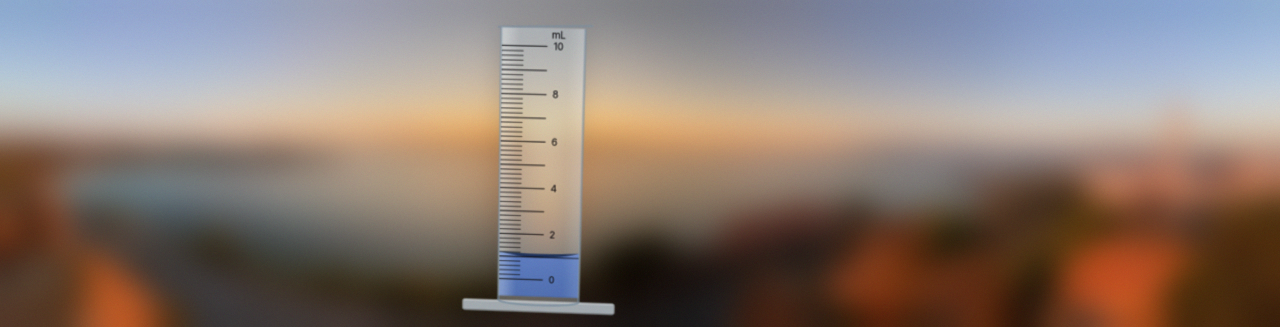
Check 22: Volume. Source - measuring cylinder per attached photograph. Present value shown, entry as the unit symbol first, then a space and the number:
mL 1
